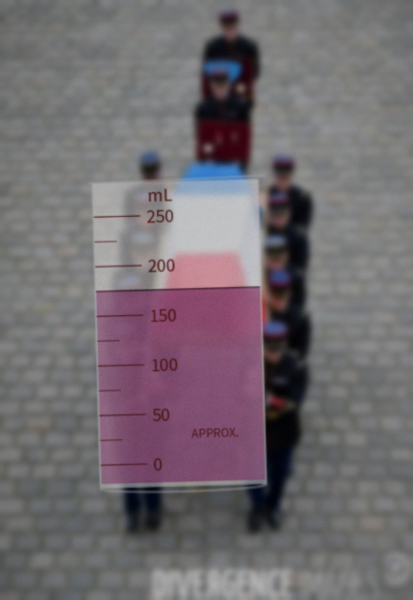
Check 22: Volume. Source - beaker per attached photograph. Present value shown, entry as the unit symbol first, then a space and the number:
mL 175
